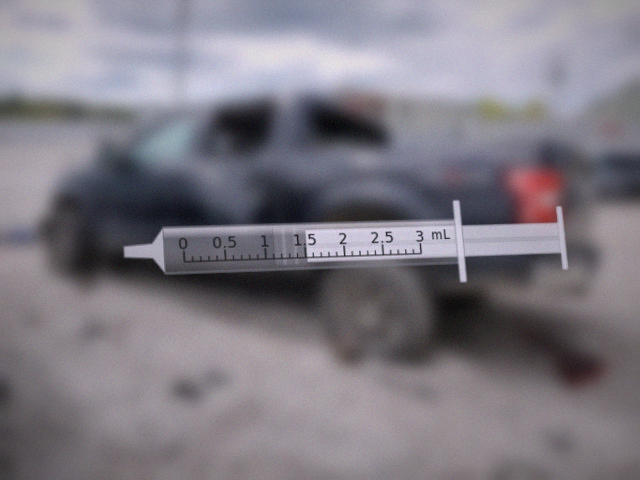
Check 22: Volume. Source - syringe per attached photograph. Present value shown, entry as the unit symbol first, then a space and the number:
mL 1.1
